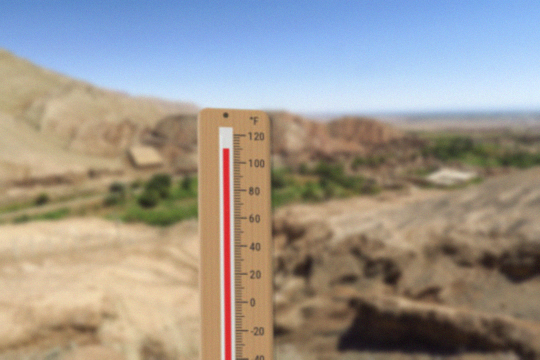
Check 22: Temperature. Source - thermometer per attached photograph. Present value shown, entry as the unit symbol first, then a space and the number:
°F 110
